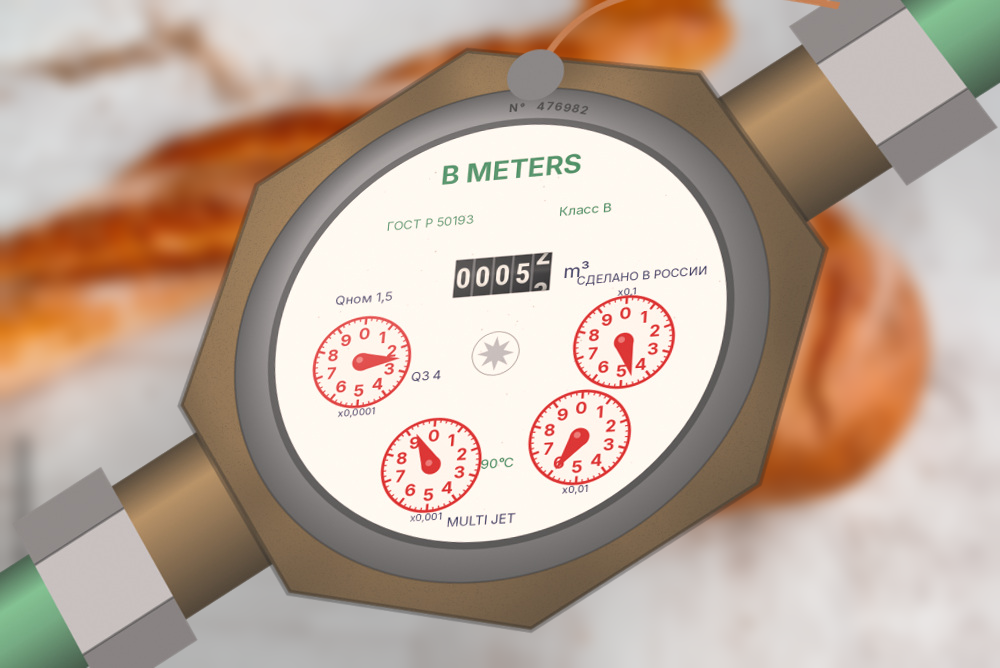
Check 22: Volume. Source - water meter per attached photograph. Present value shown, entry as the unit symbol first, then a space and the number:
m³ 52.4592
